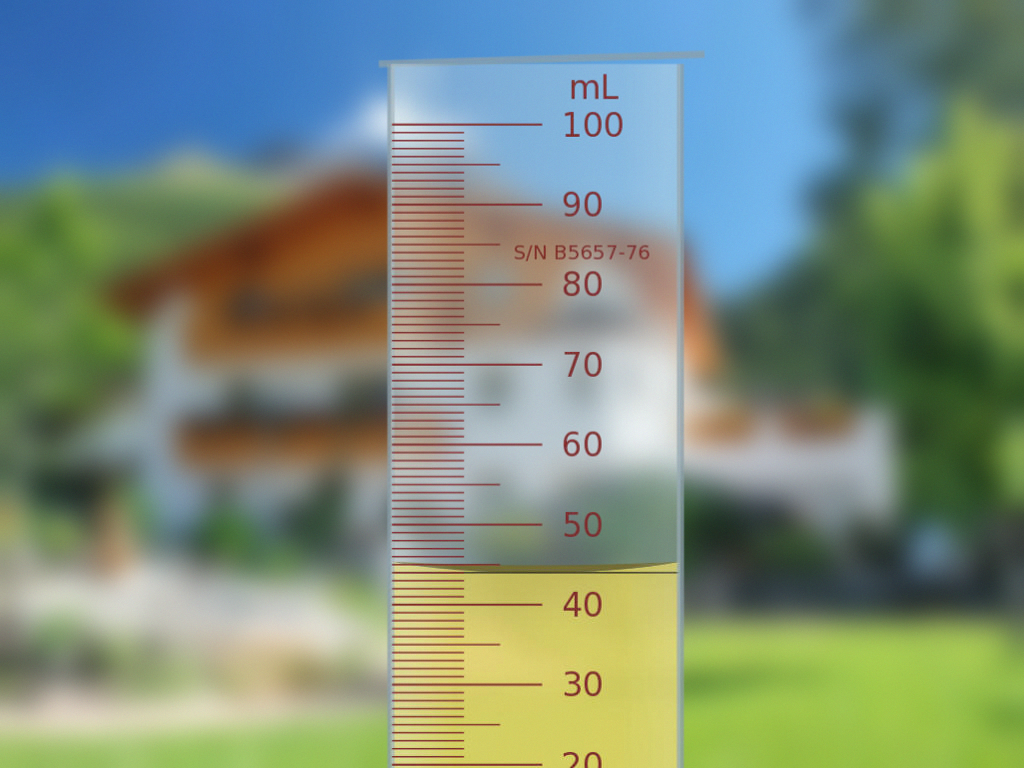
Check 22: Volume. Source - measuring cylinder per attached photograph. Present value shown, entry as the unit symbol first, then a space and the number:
mL 44
